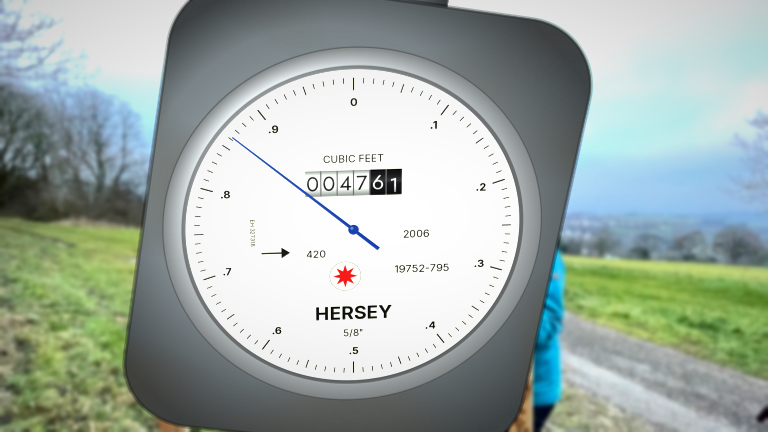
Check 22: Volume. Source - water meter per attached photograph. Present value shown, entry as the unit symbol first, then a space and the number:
ft³ 4760.86
